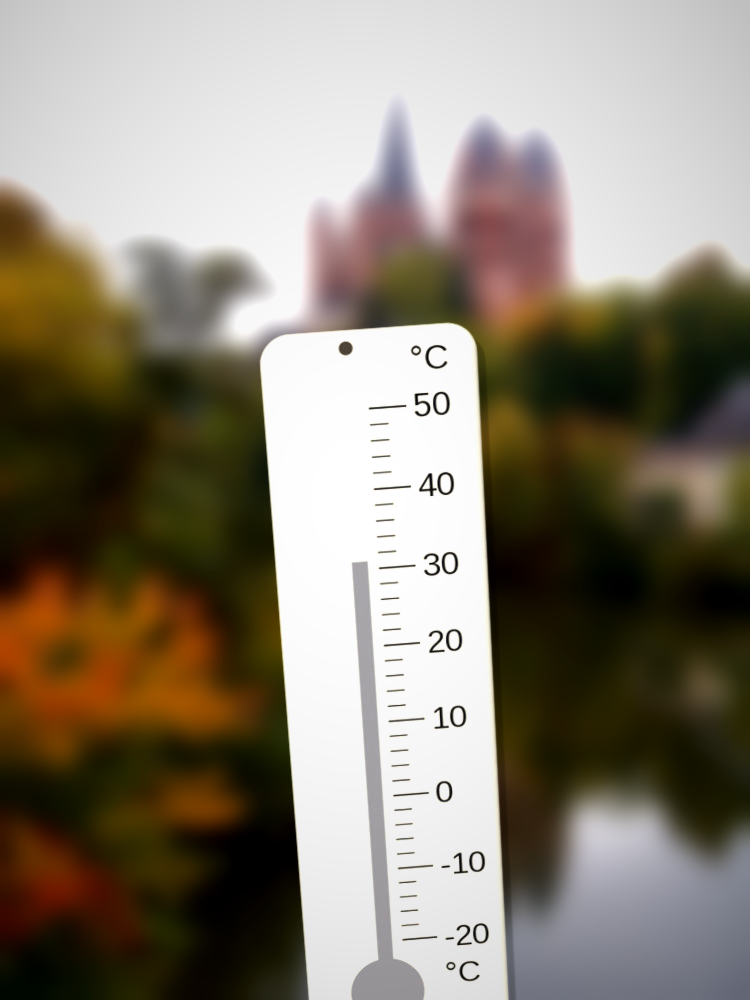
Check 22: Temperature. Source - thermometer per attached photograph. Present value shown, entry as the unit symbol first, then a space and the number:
°C 31
